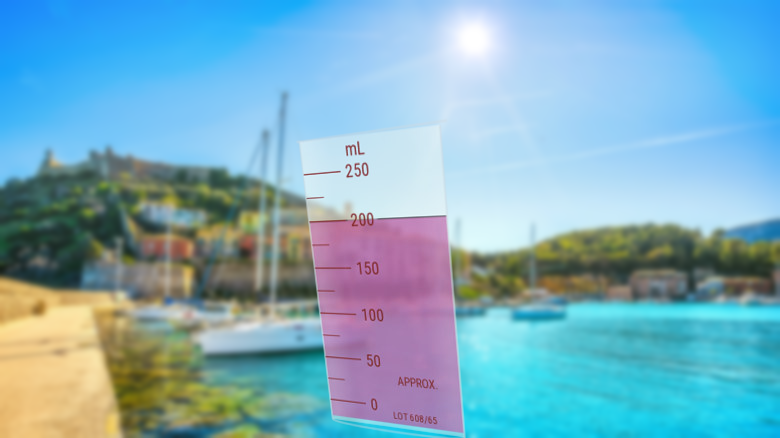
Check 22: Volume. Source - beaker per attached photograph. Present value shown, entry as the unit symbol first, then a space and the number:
mL 200
